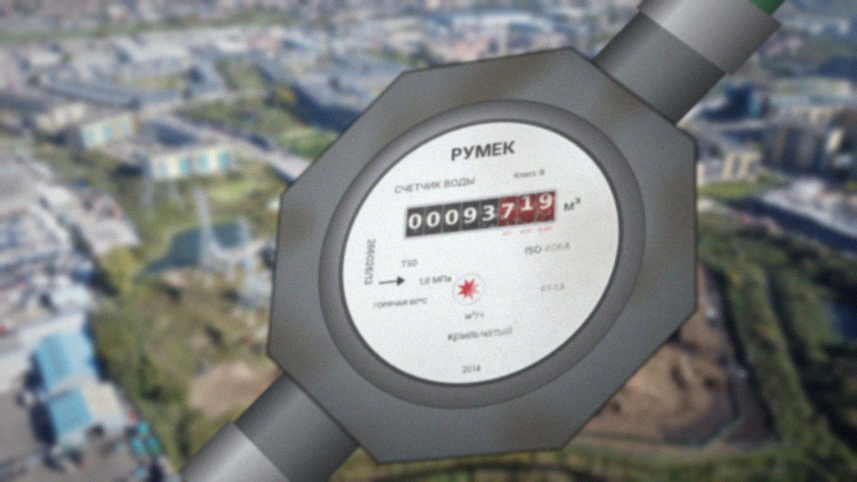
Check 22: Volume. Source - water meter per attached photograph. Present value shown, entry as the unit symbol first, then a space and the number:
m³ 93.719
